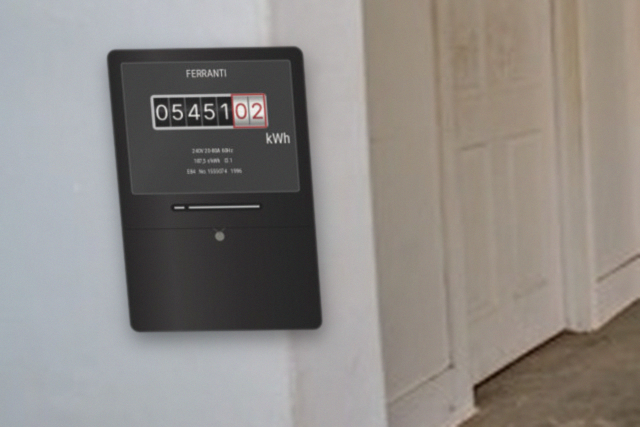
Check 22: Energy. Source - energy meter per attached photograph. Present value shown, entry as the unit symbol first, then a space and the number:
kWh 5451.02
